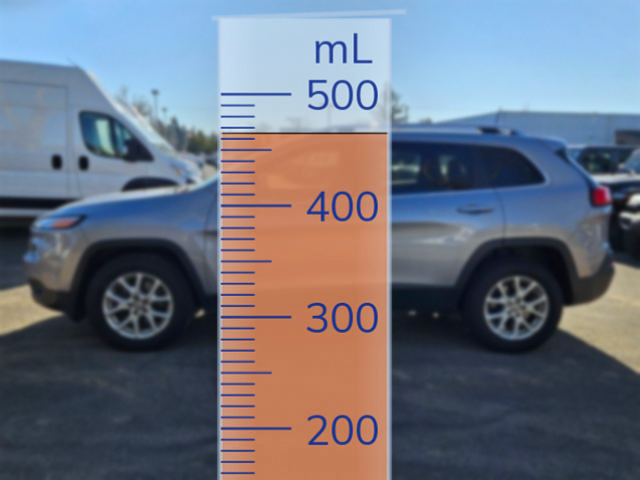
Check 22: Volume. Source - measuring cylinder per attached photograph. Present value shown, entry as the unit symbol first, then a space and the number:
mL 465
